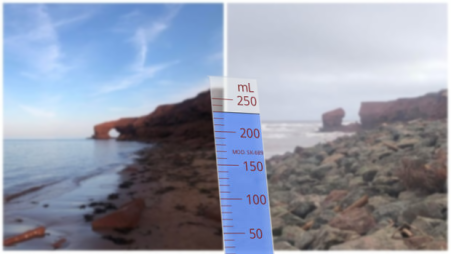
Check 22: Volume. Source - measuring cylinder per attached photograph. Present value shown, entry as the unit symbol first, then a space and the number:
mL 230
